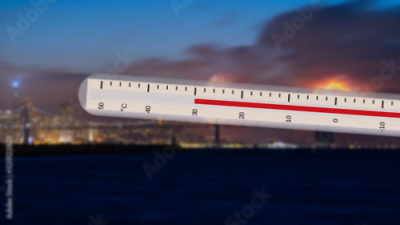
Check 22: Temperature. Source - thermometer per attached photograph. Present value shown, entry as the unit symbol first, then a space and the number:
°C 30
